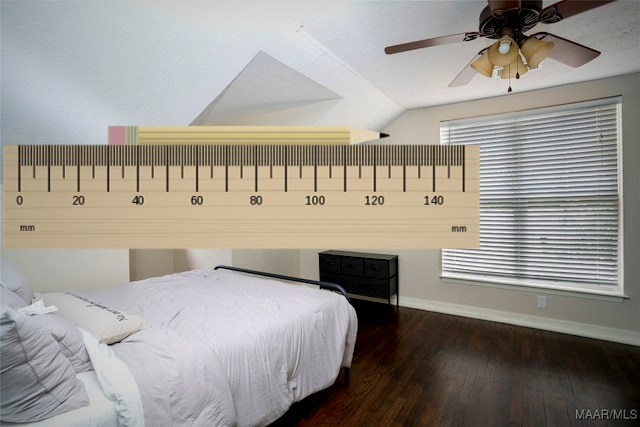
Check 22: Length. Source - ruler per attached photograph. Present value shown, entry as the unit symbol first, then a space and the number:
mm 95
